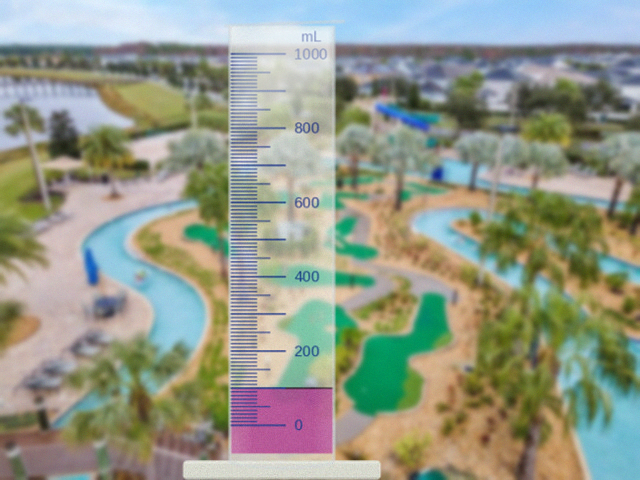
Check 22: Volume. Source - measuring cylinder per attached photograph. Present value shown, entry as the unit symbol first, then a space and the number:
mL 100
